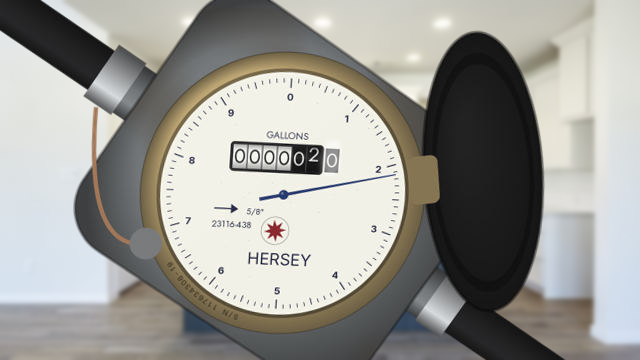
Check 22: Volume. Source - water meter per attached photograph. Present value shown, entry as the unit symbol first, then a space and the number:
gal 22.1
